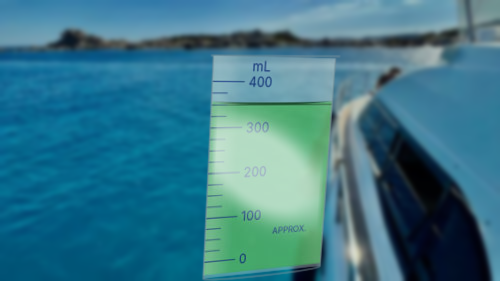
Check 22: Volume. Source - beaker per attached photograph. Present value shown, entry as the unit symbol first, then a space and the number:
mL 350
